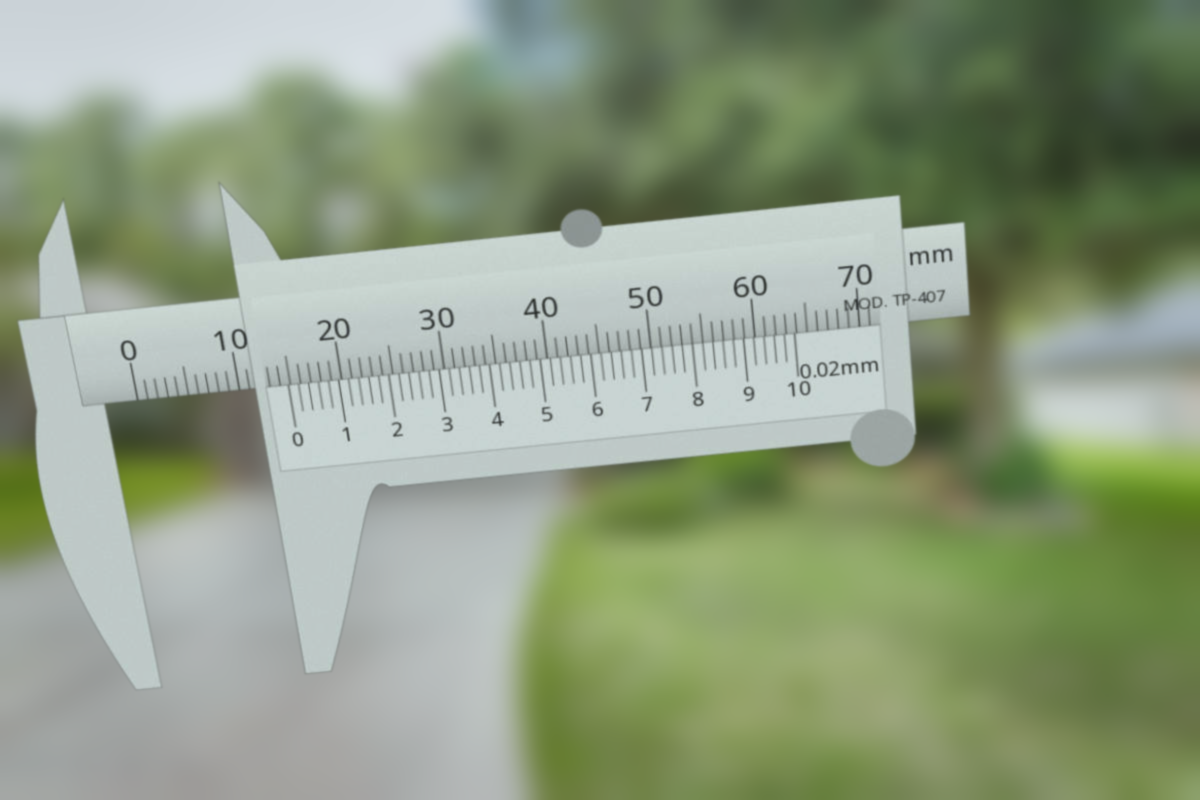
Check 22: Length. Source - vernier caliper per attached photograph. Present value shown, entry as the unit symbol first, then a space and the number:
mm 14.8
